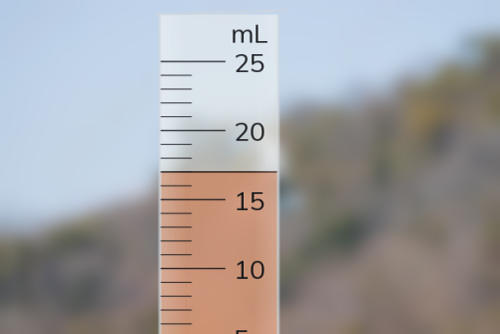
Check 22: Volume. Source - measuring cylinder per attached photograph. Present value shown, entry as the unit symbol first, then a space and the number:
mL 17
